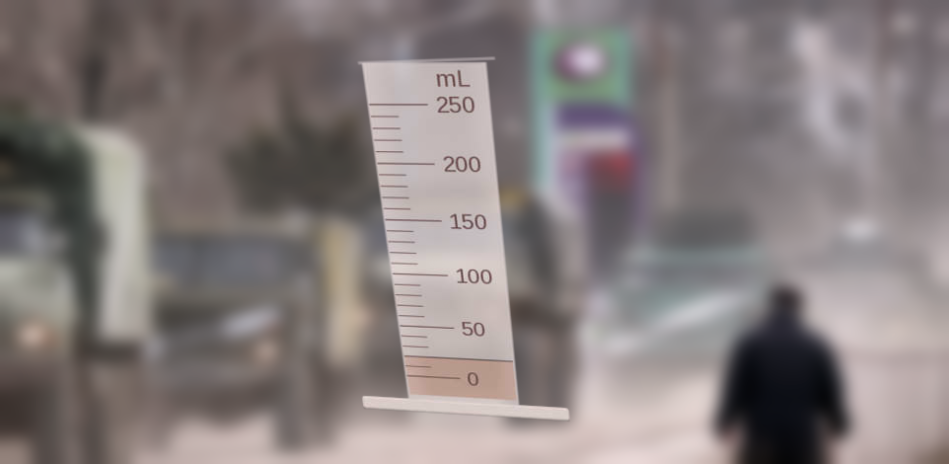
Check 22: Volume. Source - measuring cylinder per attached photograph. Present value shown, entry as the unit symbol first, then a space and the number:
mL 20
